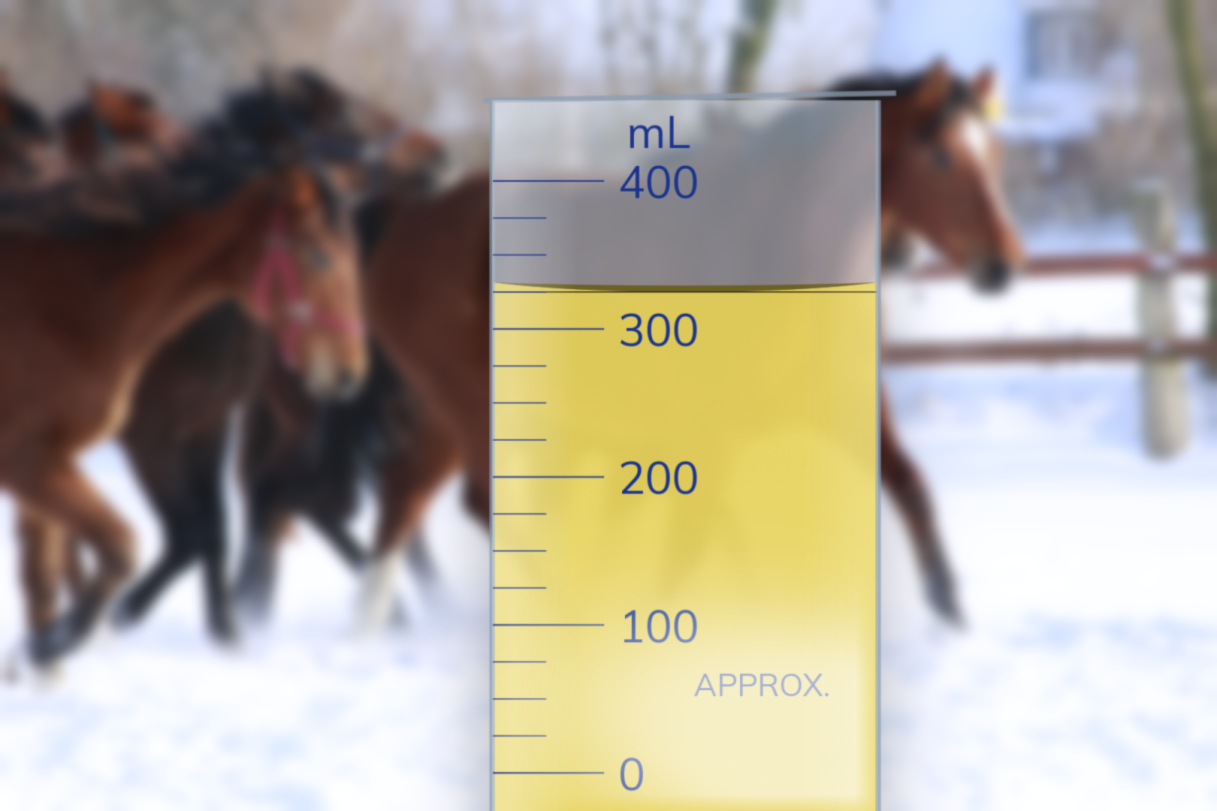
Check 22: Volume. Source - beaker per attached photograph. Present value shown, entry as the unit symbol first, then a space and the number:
mL 325
